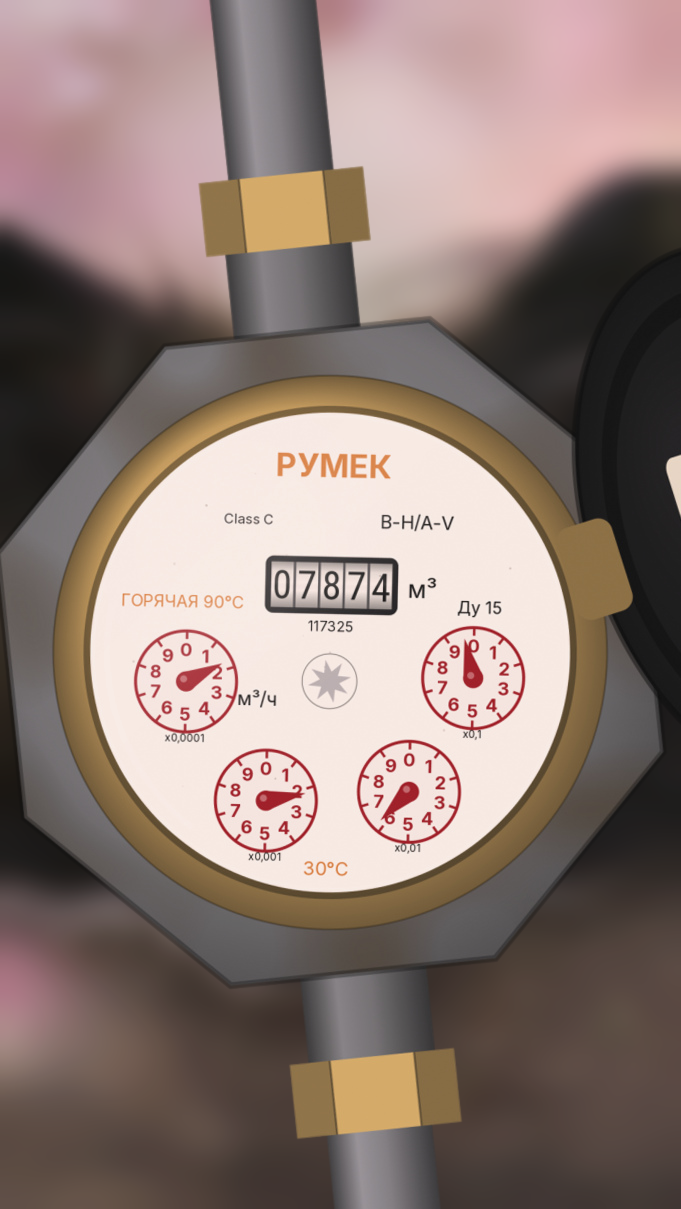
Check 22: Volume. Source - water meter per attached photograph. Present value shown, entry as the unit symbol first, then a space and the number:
m³ 7873.9621
